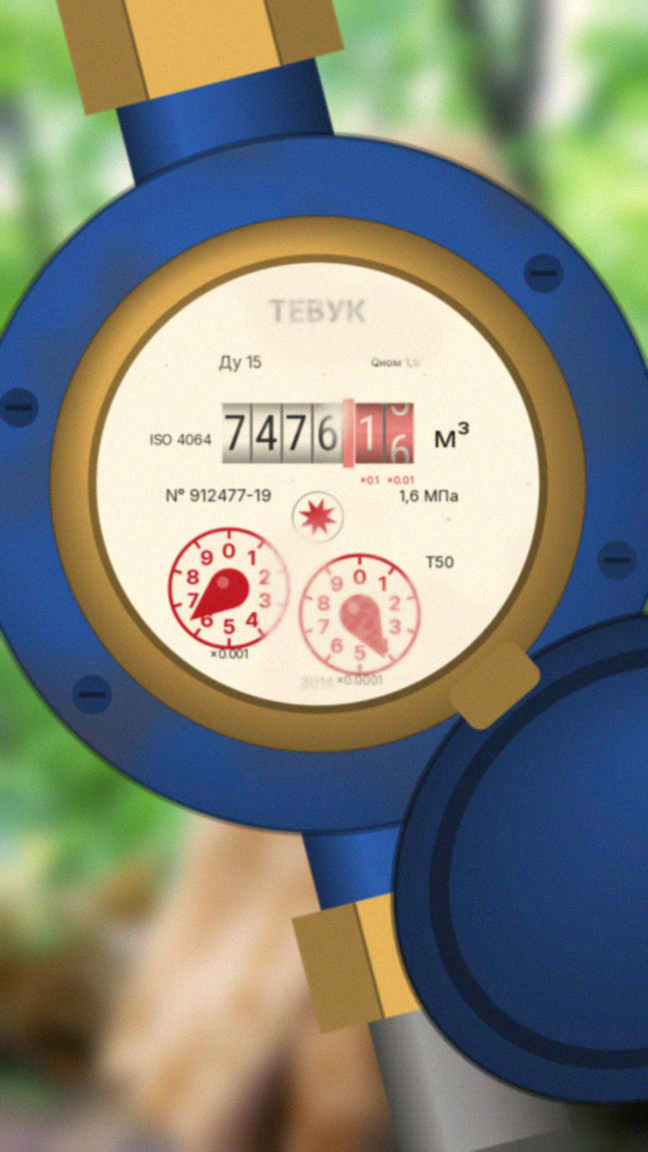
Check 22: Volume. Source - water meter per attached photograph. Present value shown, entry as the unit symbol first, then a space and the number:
m³ 7476.1564
